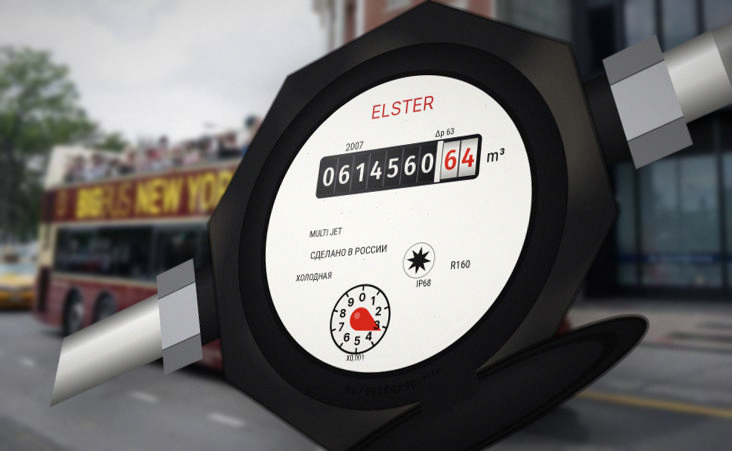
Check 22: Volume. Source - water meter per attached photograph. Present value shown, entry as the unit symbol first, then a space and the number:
m³ 614560.643
